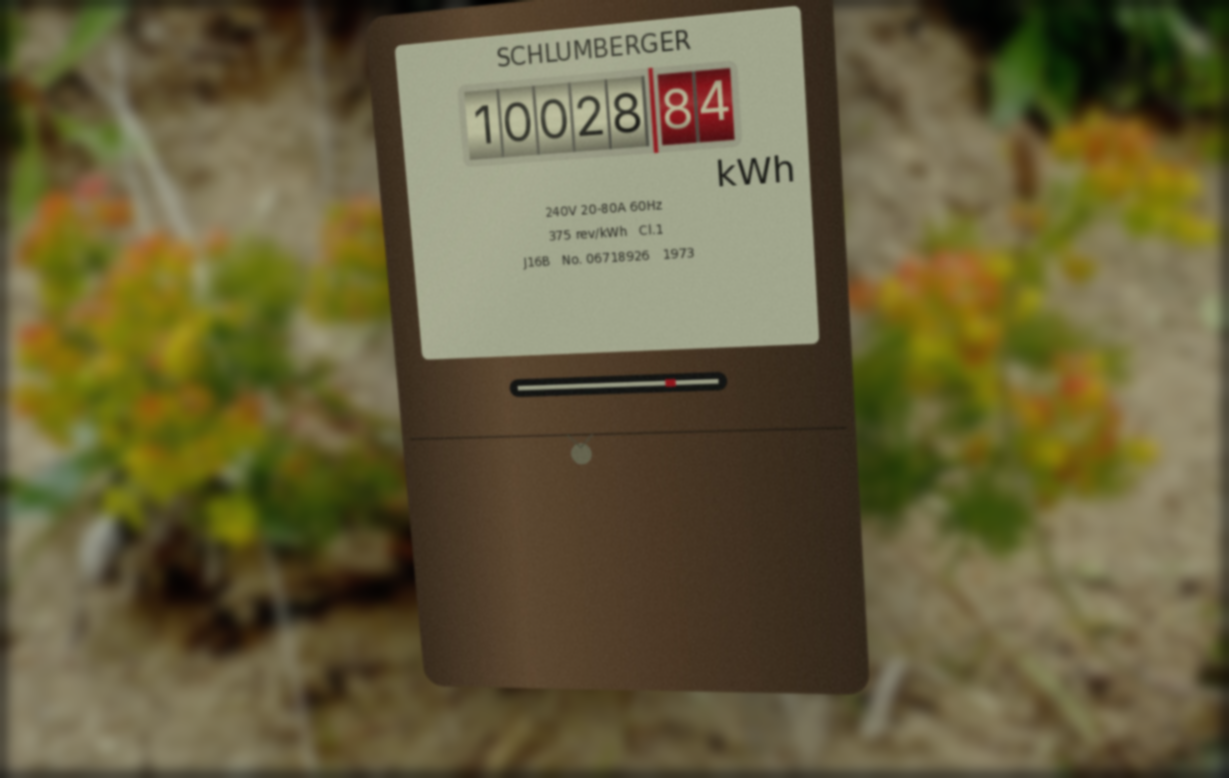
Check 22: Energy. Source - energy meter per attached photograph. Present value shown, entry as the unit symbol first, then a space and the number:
kWh 10028.84
